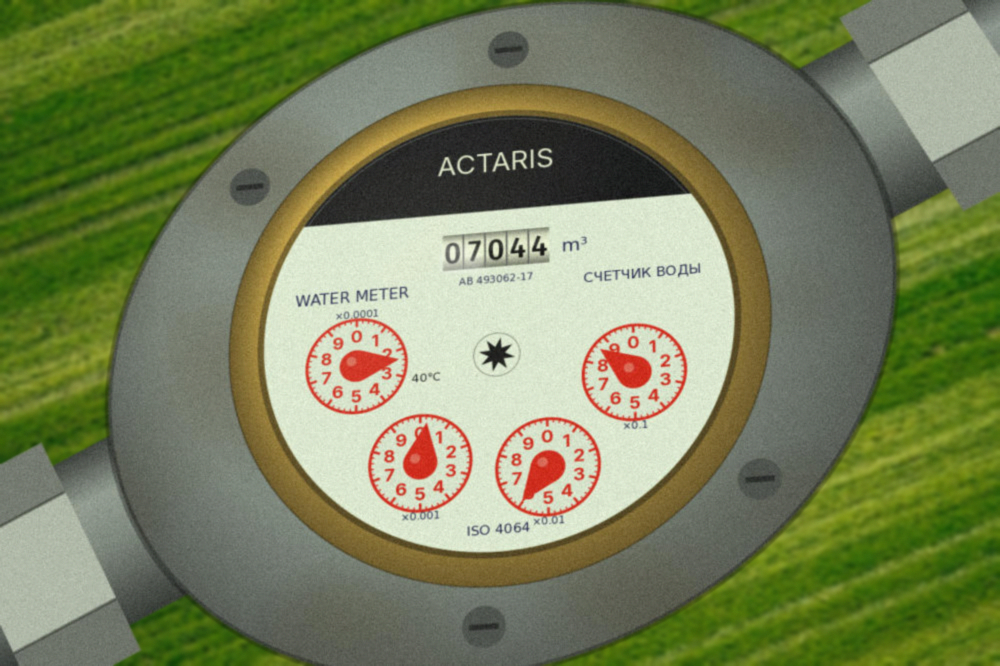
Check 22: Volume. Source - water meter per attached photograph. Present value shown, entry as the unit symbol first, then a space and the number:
m³ 7044.8602
